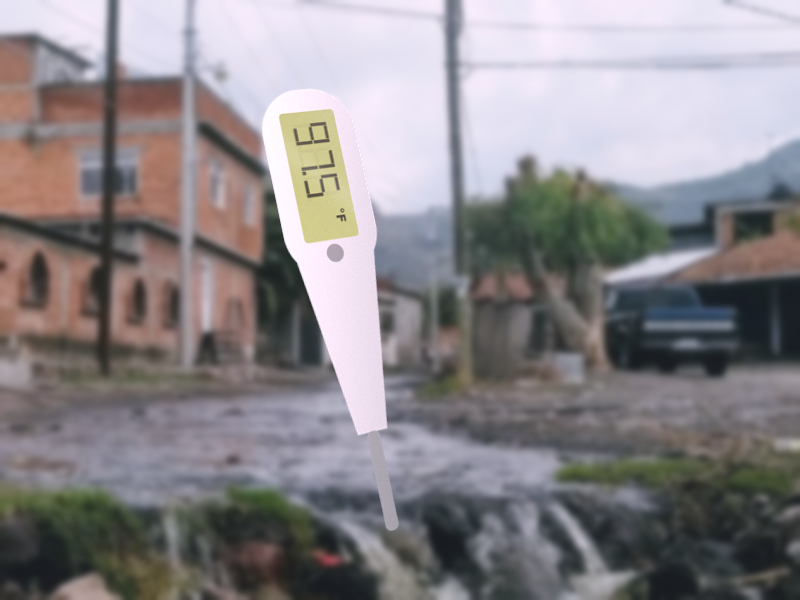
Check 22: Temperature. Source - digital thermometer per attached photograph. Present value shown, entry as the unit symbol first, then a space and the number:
°F 97.5
